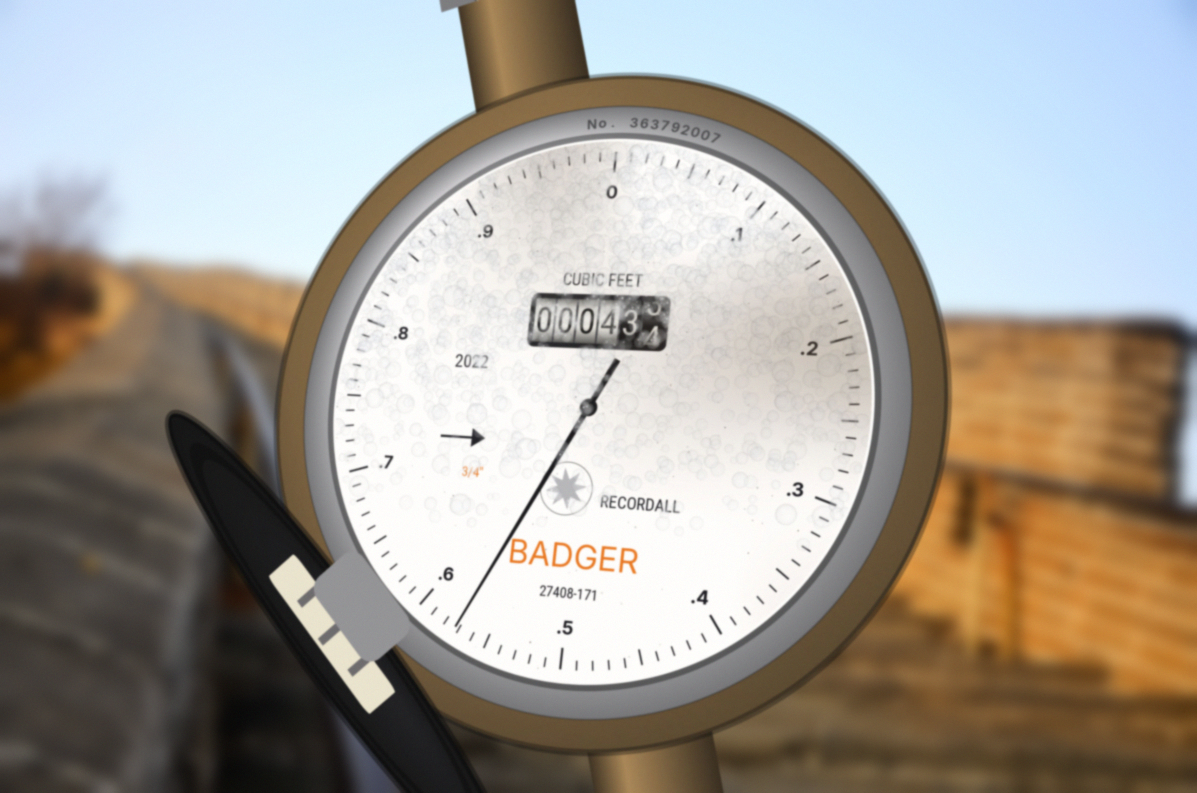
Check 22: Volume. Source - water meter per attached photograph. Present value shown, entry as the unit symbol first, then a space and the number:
ft³ 433.57
